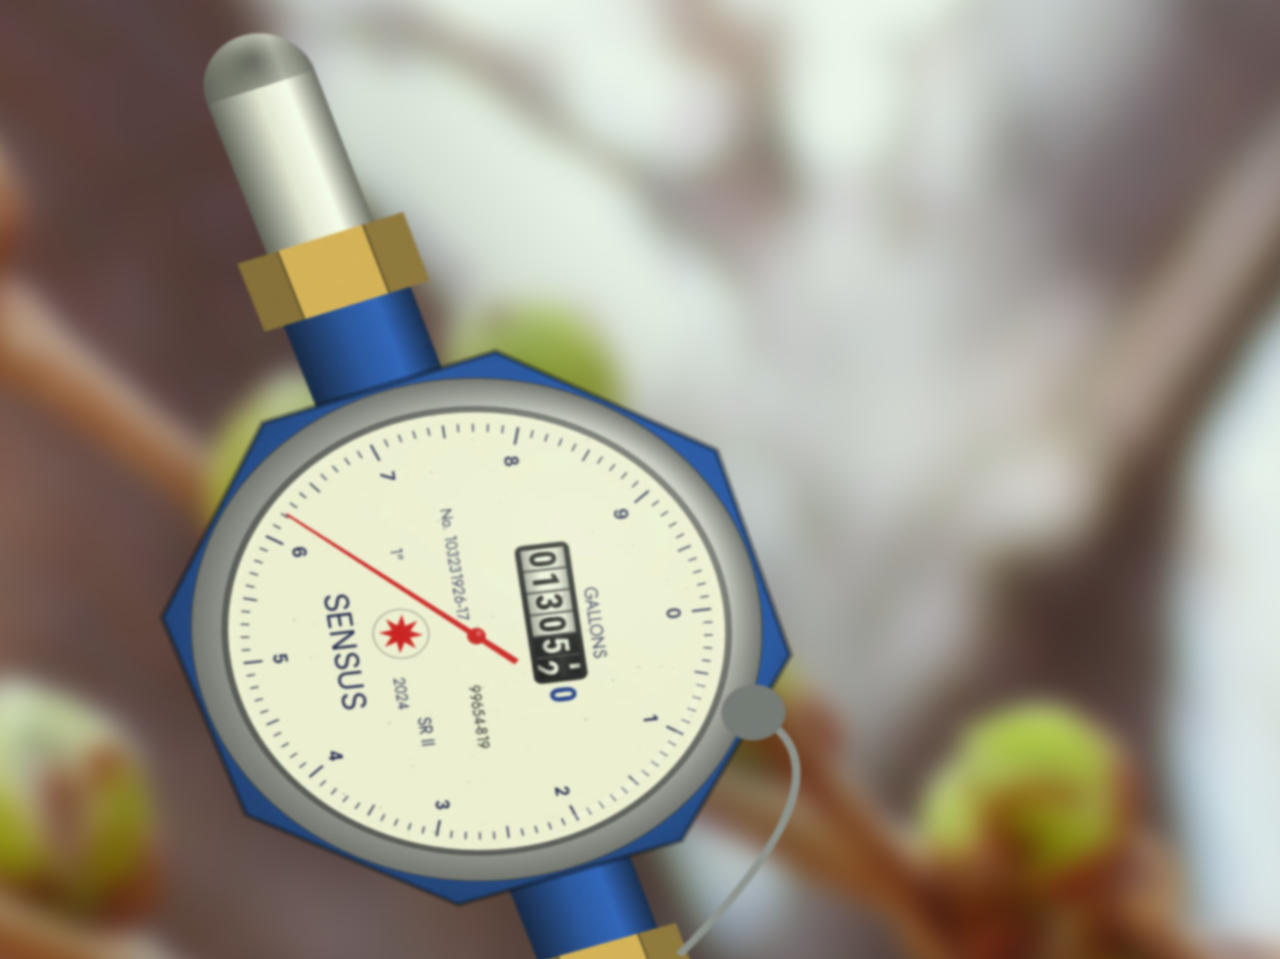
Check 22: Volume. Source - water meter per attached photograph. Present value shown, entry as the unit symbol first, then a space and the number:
gal 130516.2
